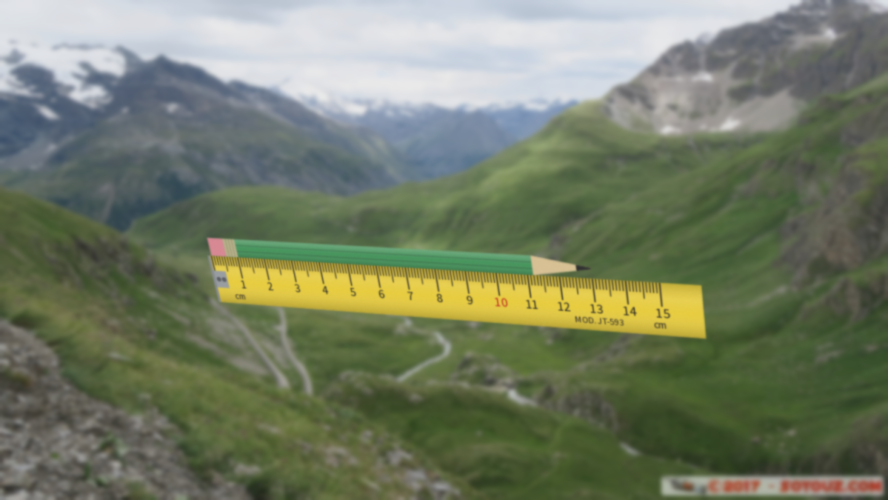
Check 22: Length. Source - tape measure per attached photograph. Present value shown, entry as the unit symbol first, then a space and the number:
cm 13
